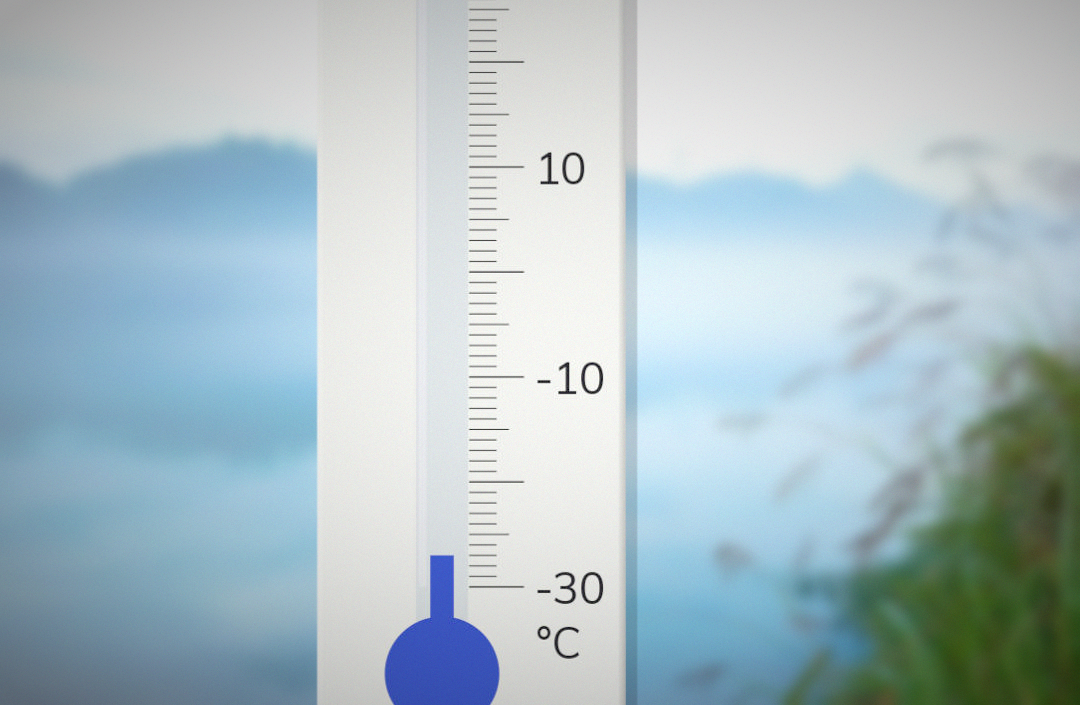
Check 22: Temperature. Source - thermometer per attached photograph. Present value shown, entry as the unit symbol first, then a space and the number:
°C -27
